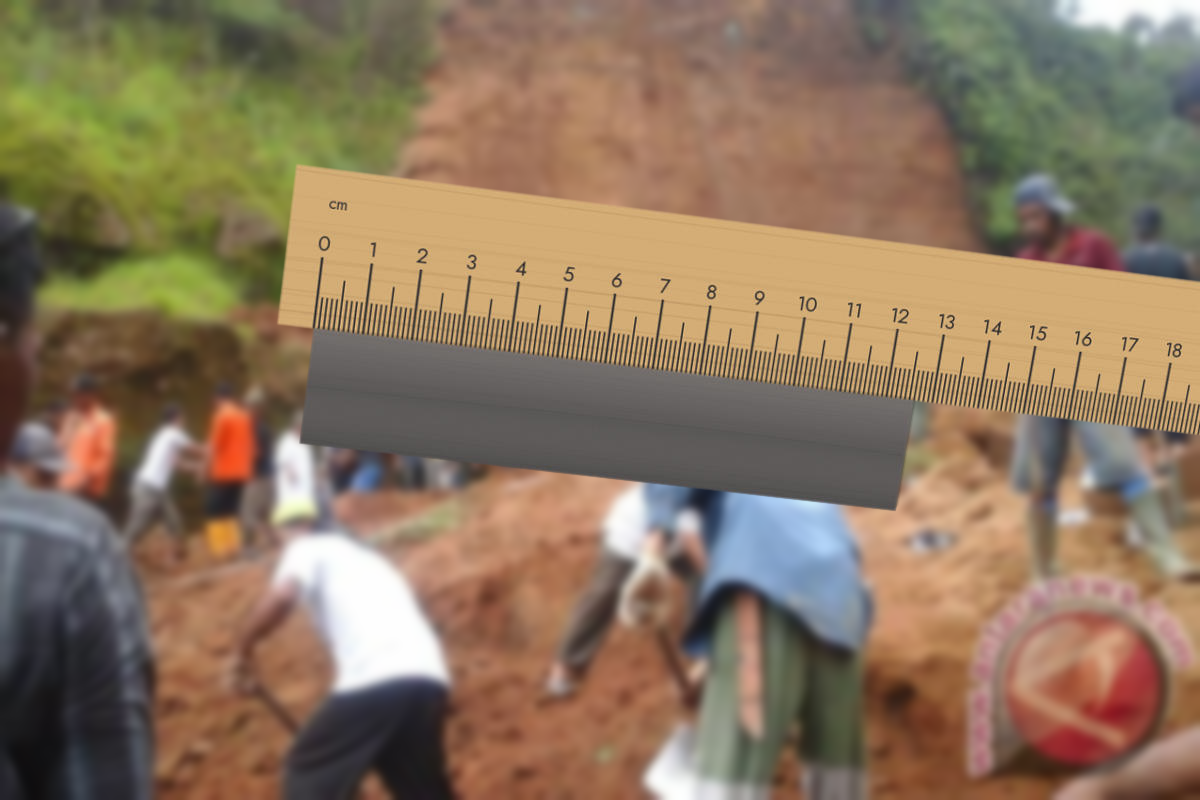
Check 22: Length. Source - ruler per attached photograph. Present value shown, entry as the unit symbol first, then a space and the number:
cm 12.6
